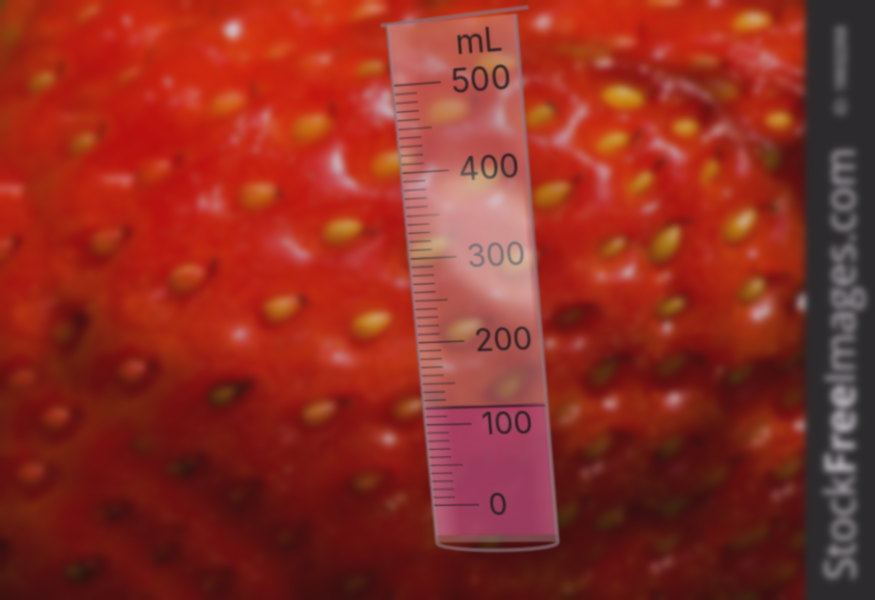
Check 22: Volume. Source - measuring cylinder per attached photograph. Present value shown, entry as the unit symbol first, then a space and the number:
mL 120
